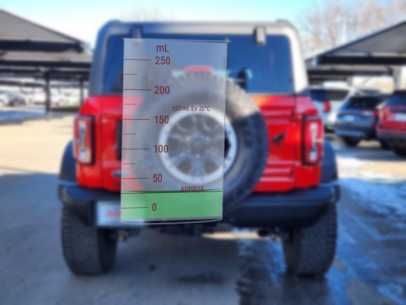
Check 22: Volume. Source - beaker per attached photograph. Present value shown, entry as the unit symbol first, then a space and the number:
mL 25
